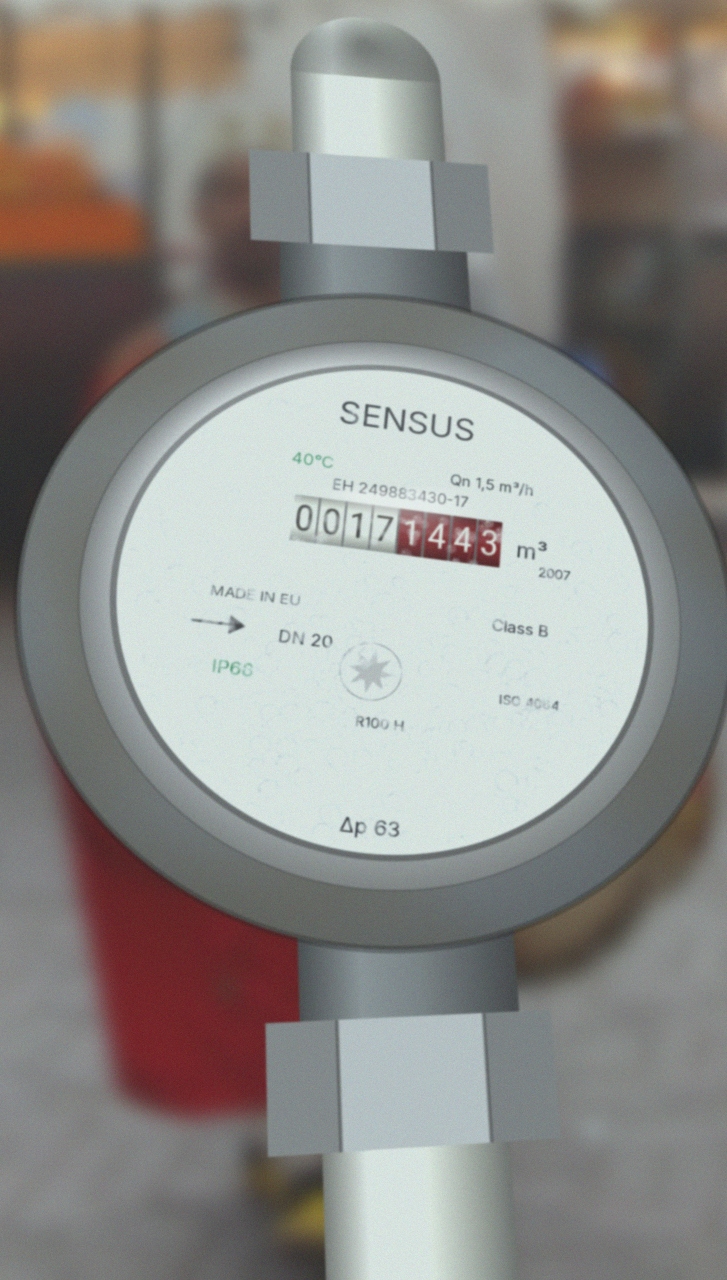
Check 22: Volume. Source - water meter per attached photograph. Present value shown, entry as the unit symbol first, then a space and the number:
m³ 17.1443
